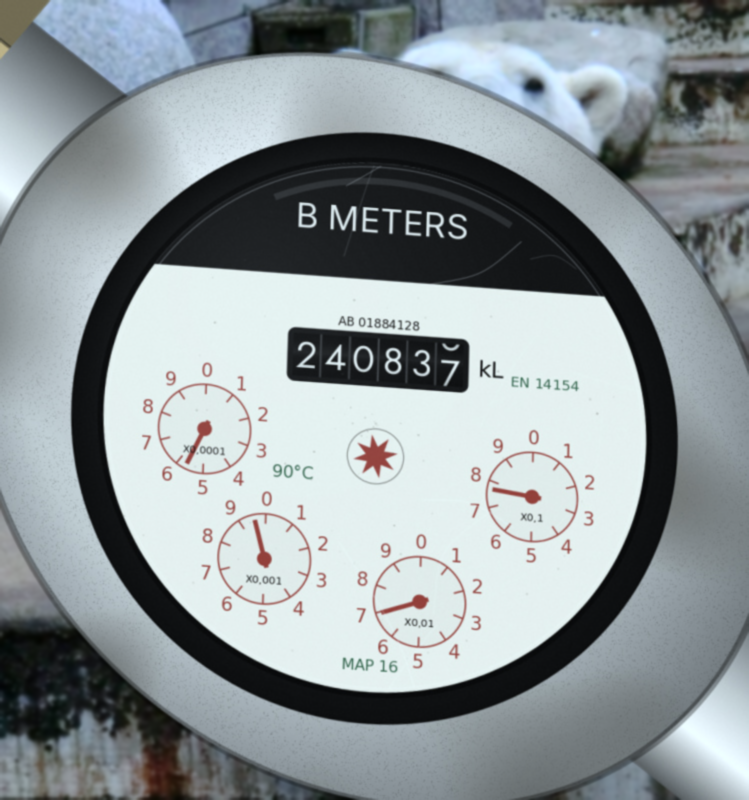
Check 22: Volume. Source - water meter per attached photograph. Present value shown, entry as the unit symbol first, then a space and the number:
kL 240836.7695
